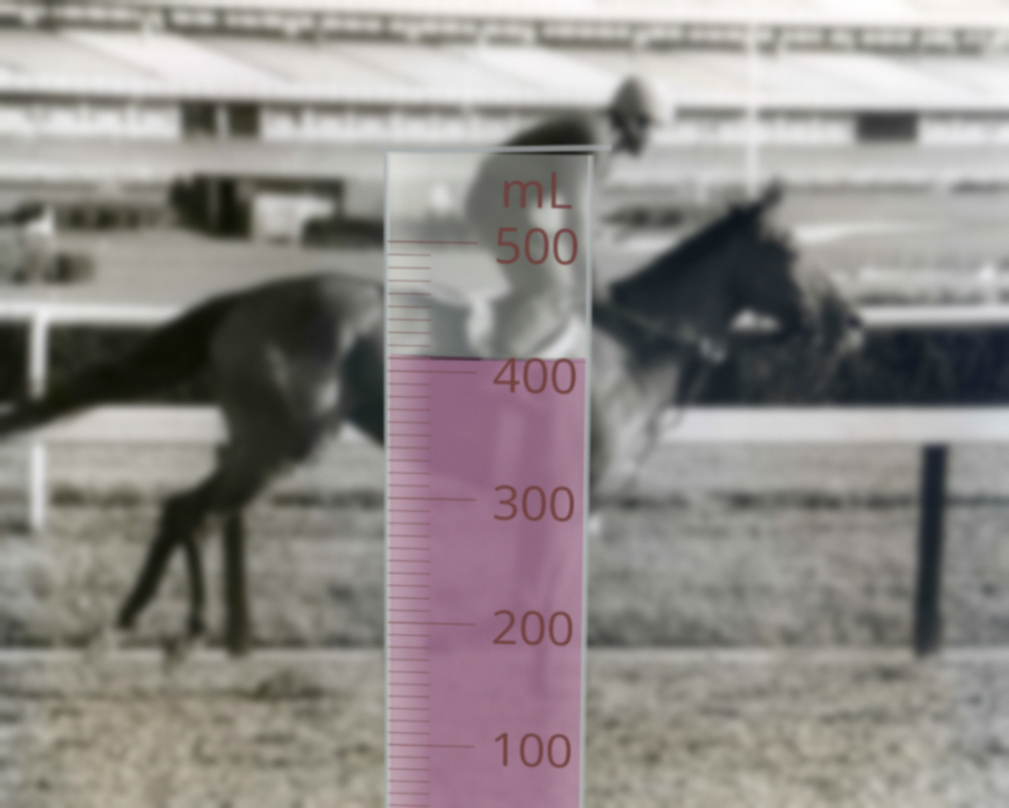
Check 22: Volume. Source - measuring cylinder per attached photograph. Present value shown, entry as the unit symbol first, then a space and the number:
mL 410
